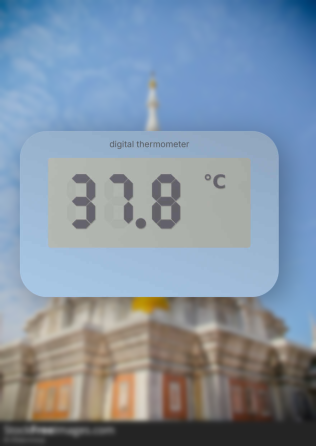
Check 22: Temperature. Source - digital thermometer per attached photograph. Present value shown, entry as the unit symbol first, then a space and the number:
°C 37.8
